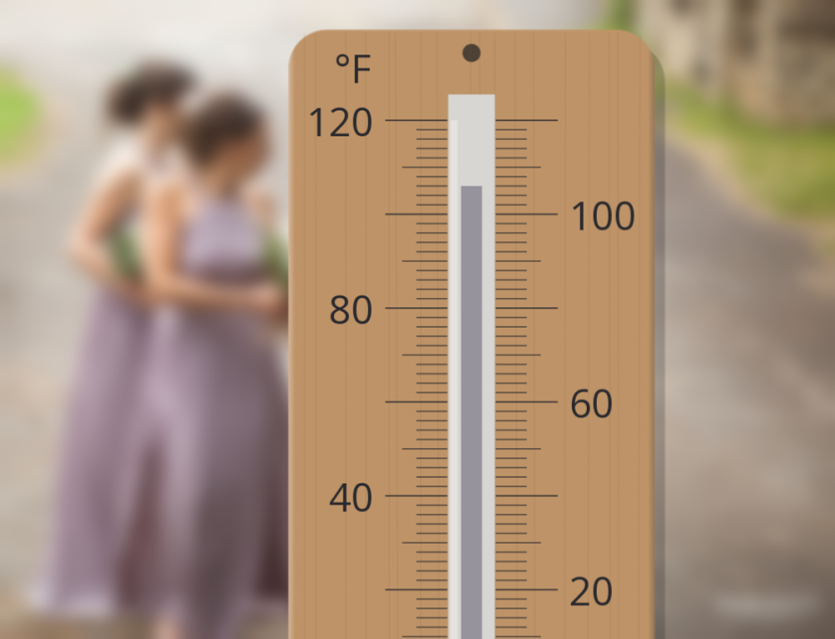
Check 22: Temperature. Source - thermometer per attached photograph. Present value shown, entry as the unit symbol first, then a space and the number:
°F 106
